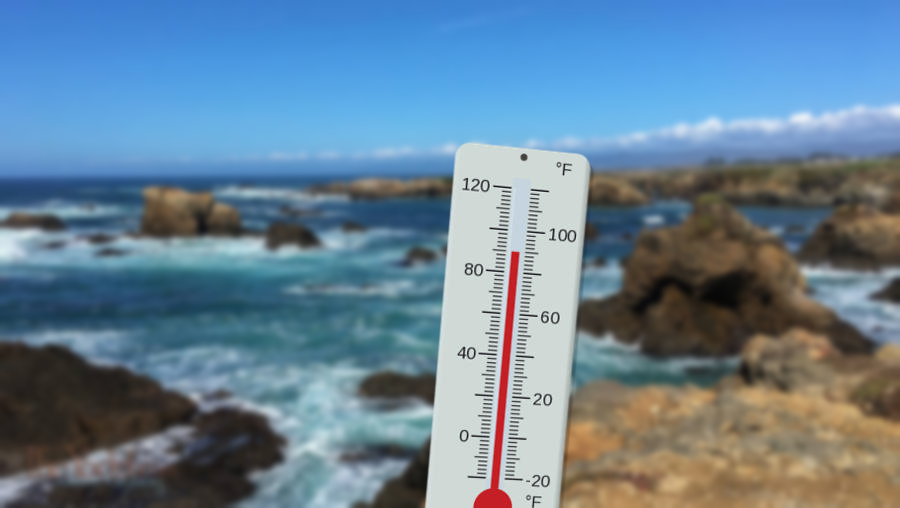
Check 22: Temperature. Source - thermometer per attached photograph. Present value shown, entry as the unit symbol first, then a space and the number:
°F 90
